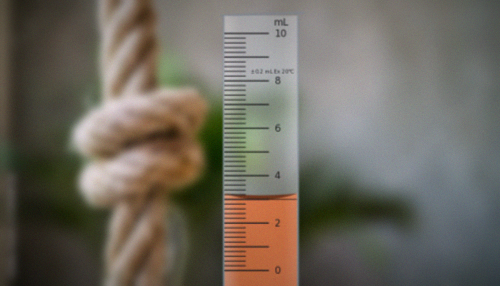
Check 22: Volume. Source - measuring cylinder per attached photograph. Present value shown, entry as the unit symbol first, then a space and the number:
mL 3
